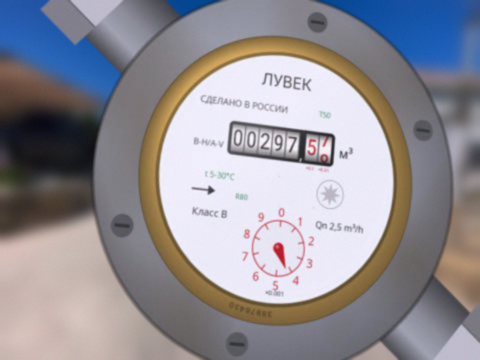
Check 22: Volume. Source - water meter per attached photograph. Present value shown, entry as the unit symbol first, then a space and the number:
m³ 297.574
